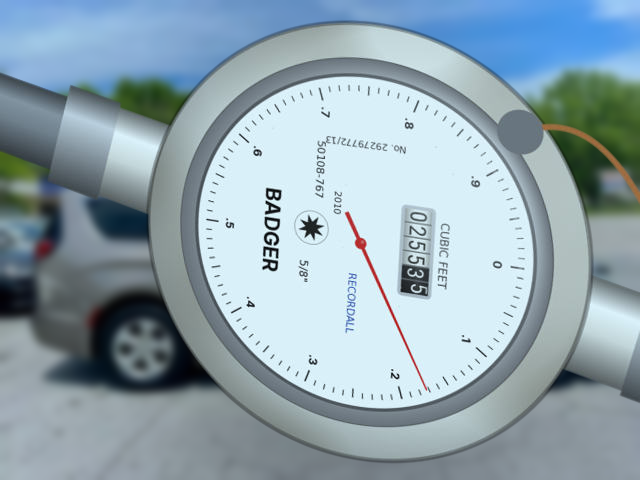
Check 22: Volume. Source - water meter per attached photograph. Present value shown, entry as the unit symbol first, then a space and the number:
ft³ 25535.17
